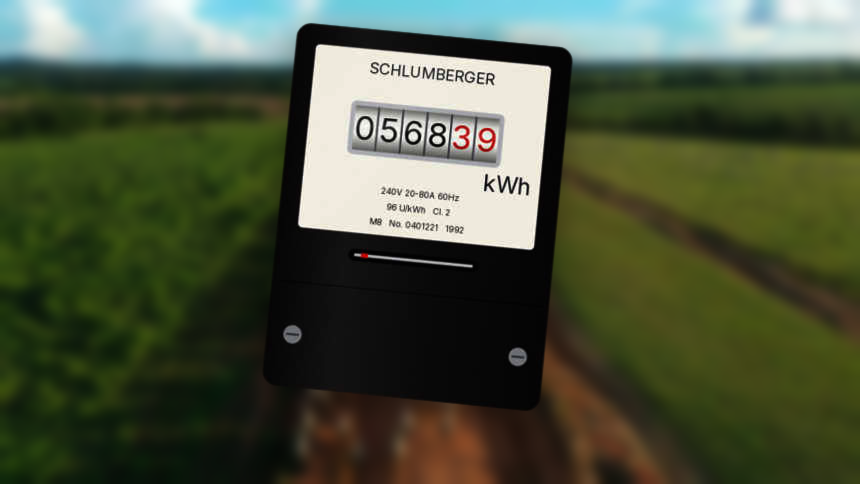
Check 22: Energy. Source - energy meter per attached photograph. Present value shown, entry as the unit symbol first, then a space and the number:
kWh 568.39
